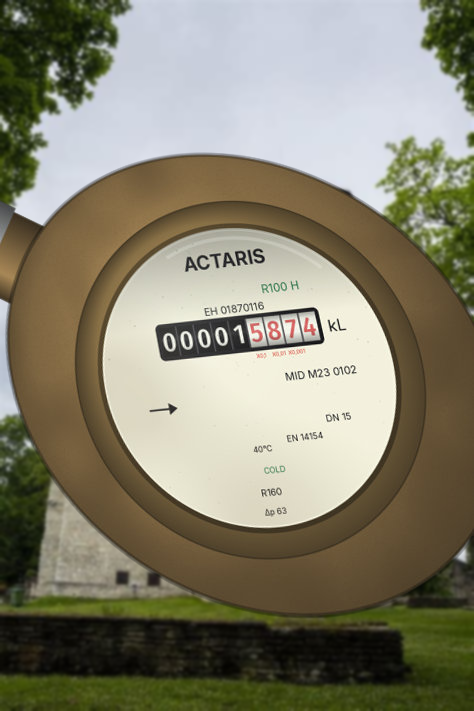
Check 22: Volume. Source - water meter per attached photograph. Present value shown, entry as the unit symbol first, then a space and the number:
kL 1.5874
